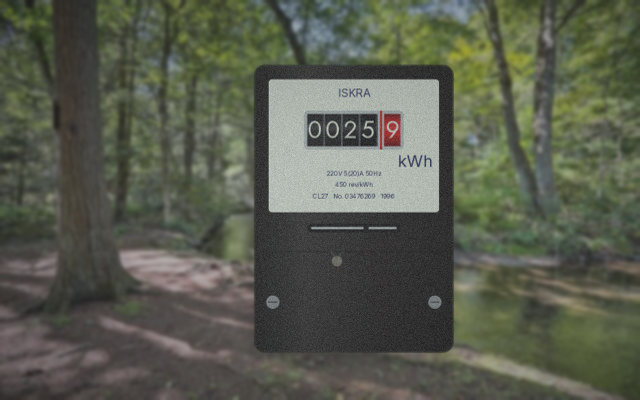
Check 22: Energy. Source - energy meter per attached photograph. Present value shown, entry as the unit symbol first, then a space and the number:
kWh 25.9
